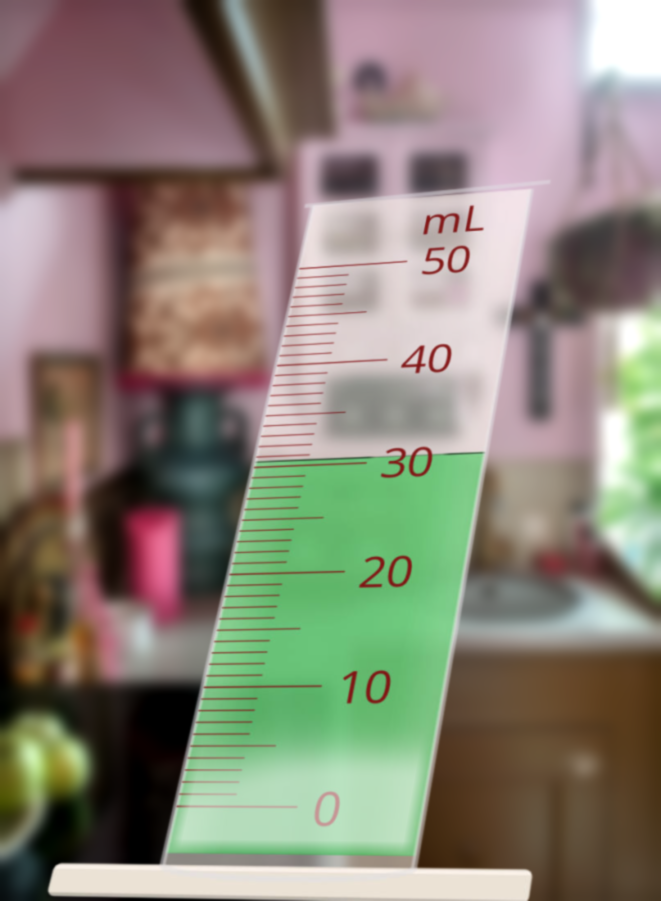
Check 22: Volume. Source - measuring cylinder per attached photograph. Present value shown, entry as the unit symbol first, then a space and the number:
mL 30.5
